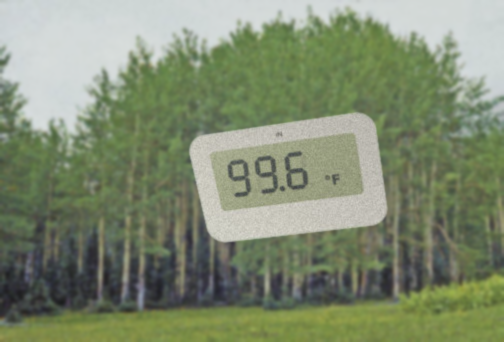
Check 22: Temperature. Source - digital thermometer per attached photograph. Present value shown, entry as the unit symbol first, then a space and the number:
°F 99.6
